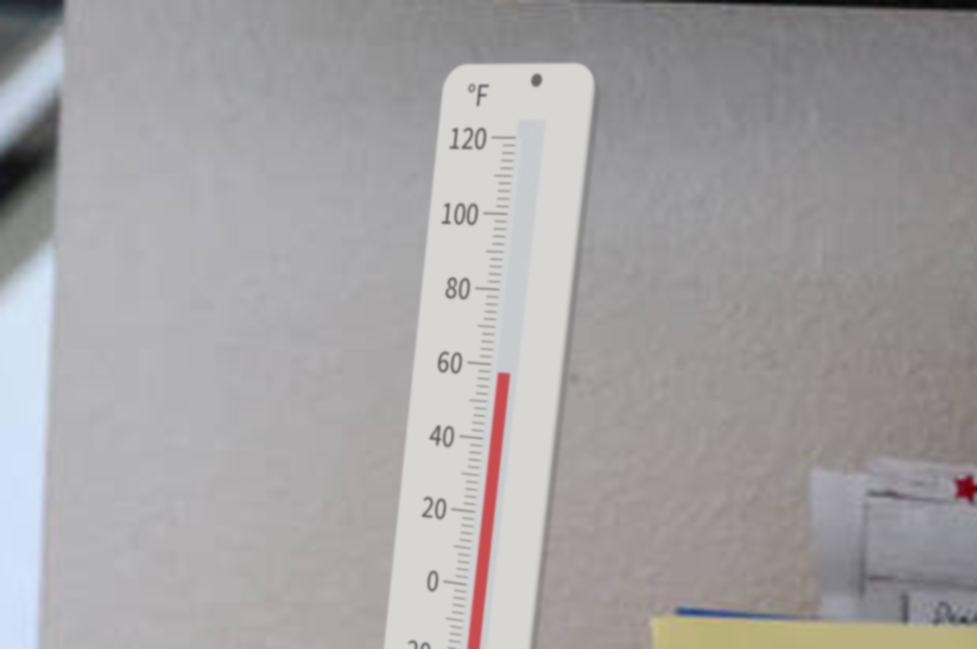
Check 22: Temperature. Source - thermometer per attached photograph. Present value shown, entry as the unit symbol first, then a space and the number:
°F 58
